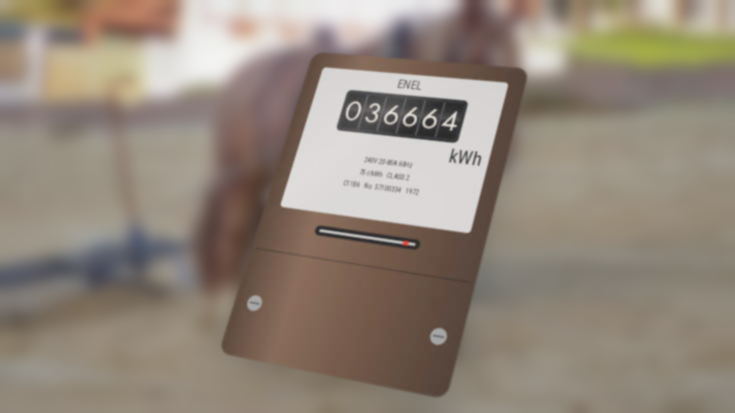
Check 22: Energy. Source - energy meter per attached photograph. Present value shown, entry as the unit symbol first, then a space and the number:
kWh 36664
